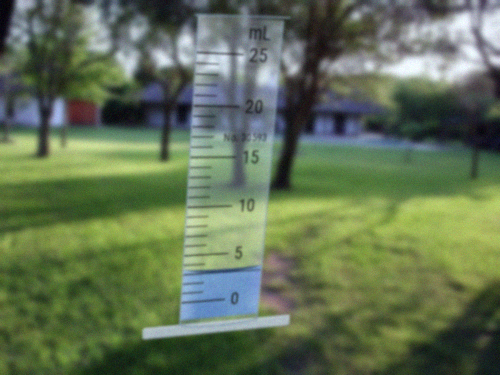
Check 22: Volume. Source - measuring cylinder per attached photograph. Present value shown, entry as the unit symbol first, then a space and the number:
mL 3
